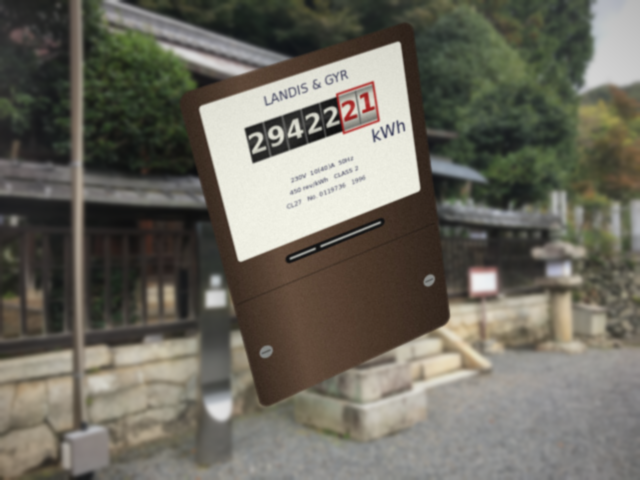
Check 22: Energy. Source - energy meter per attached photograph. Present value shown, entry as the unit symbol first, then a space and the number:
kWh 29422.21
